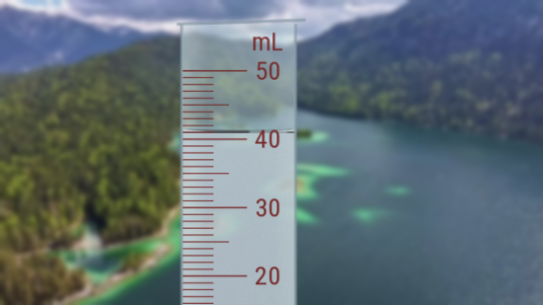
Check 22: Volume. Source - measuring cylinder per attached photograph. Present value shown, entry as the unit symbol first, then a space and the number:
mL 41
